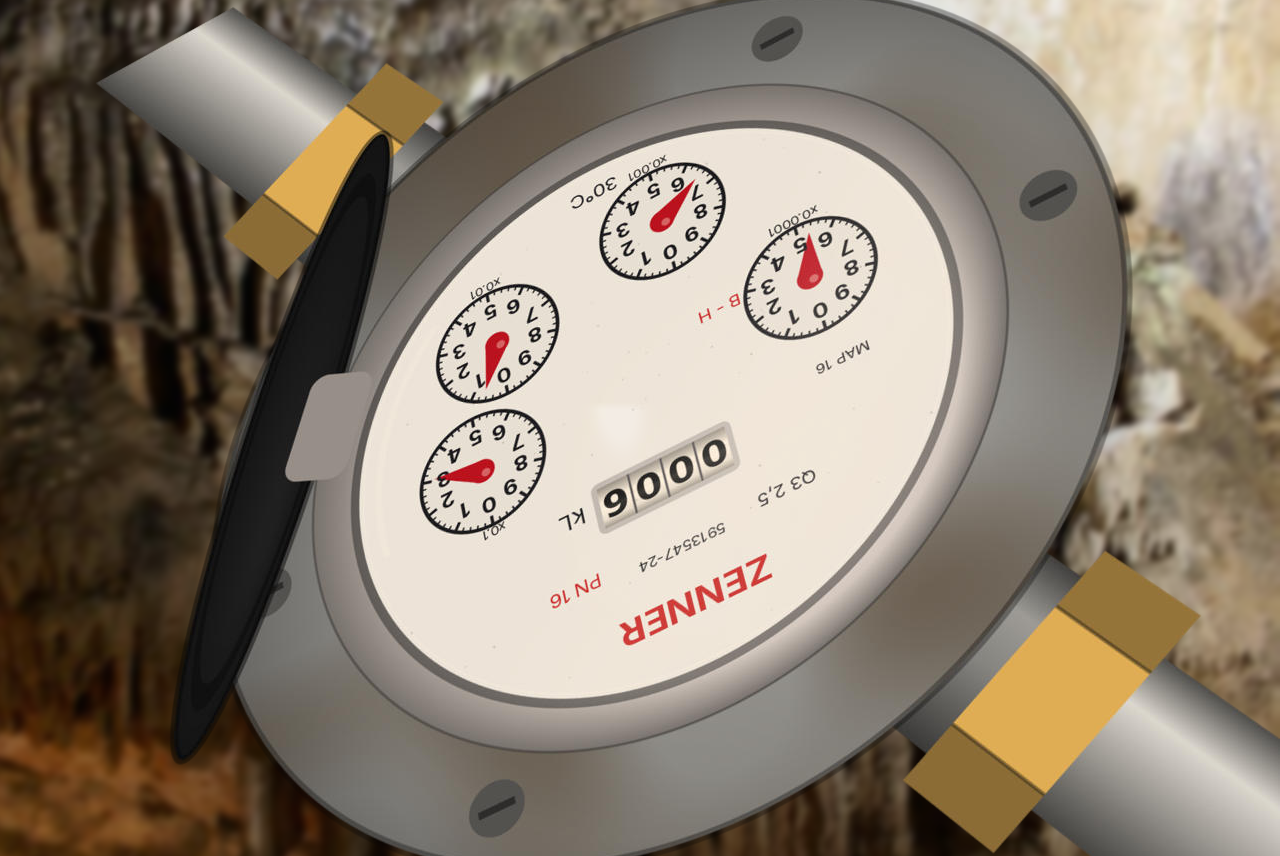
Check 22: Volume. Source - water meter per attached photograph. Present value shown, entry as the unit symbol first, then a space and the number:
kL 6.3065
